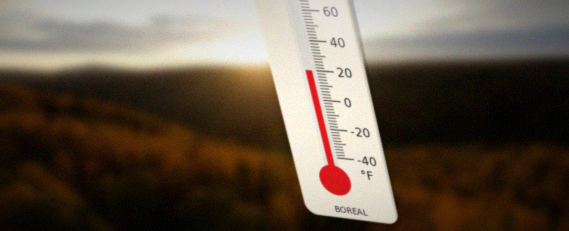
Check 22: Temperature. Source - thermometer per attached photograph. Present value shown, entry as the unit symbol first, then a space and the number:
°F 20
